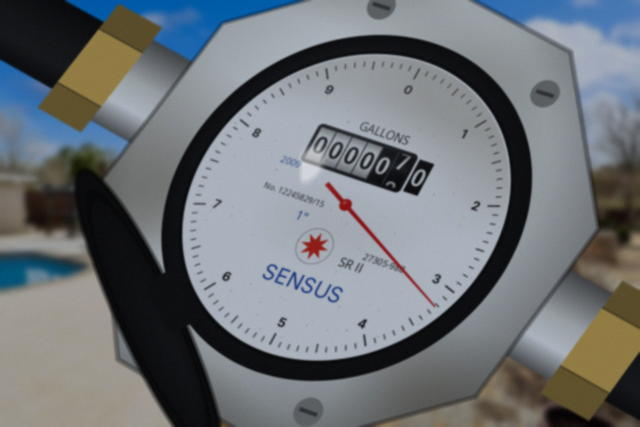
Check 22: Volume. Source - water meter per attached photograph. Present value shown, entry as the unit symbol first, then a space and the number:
gal 73.2
